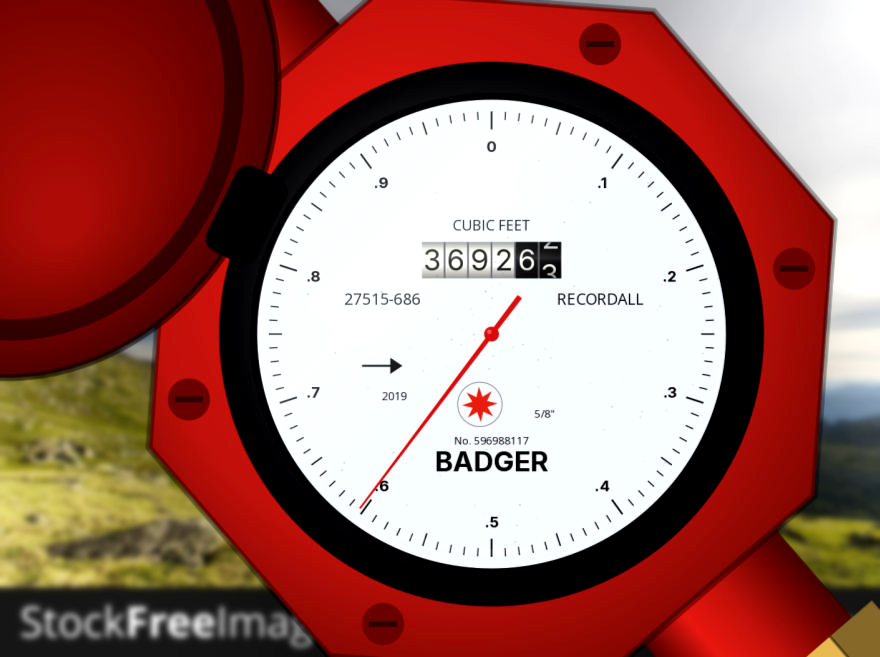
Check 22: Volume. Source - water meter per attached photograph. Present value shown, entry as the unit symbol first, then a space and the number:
ft³ 369262.60
